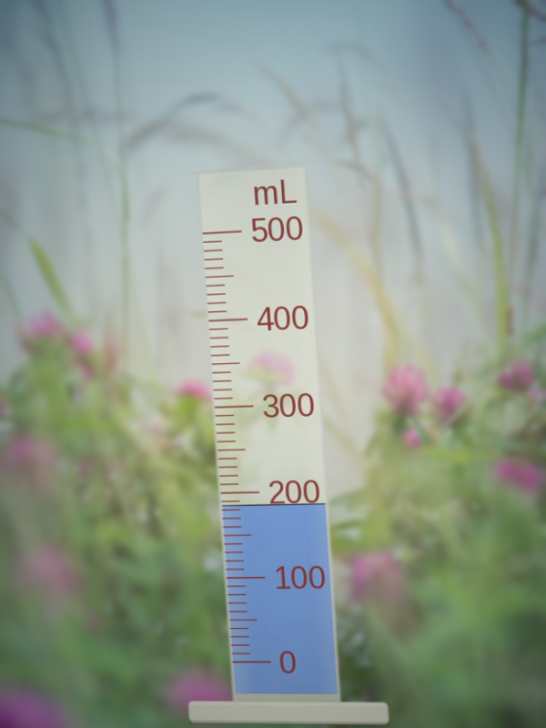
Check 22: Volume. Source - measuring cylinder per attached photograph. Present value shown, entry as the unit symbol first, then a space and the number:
mL 185
